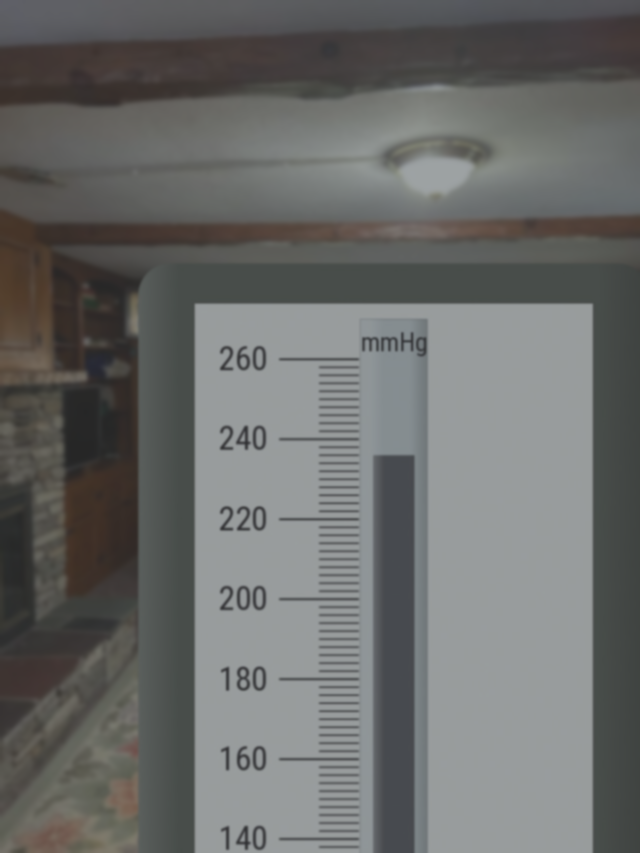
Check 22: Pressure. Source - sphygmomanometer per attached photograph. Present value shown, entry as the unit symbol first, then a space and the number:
mmHg 236
